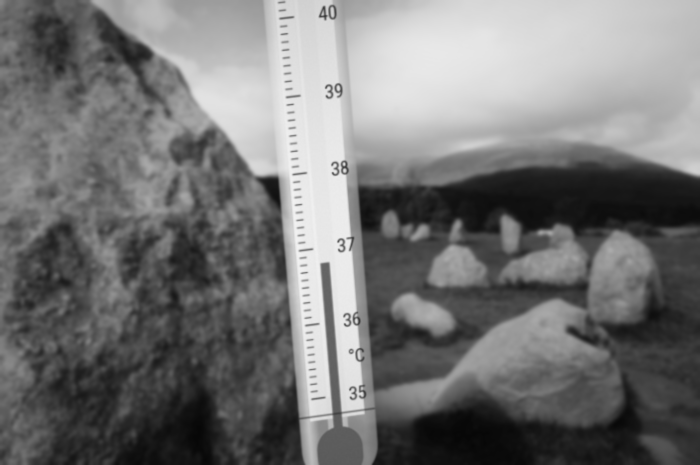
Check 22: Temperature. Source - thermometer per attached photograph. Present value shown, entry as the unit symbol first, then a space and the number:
°C 36.8
